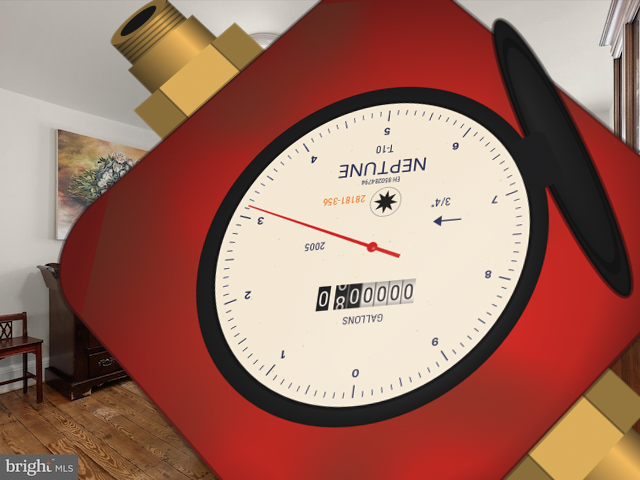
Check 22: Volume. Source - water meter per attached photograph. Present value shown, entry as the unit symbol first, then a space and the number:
gal 83.1
